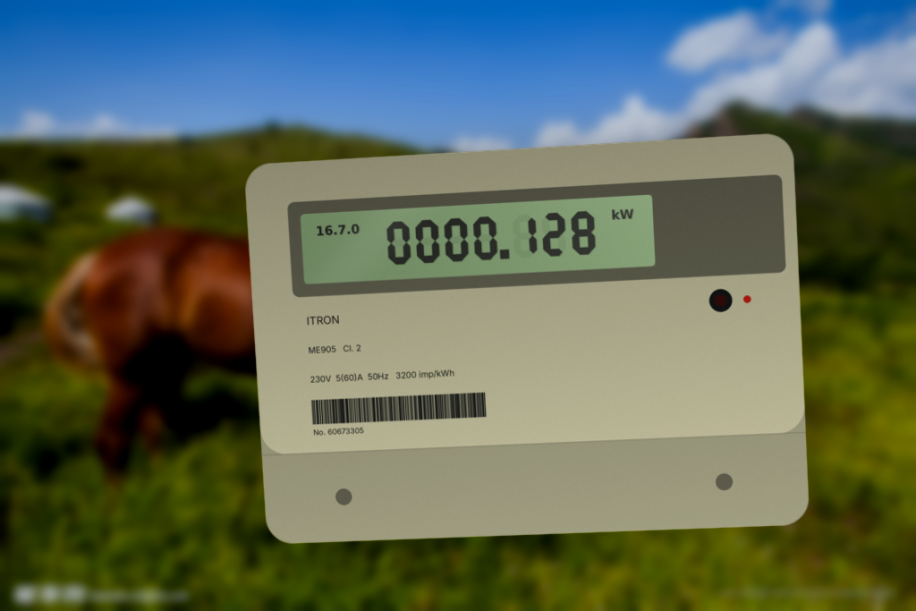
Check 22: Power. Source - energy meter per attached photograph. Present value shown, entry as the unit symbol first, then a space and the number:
kW 0.128
